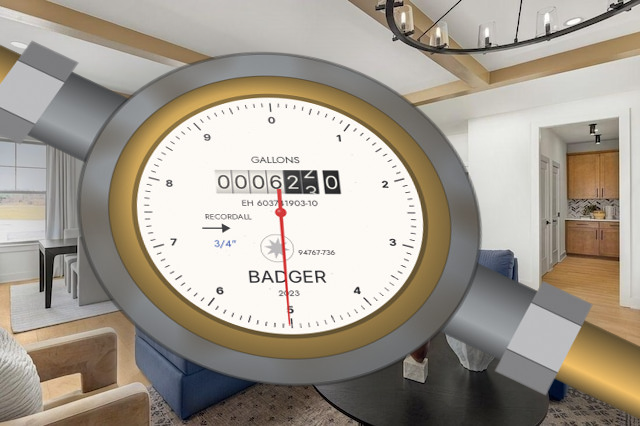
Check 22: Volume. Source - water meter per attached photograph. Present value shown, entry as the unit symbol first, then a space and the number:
gal 6225.0
